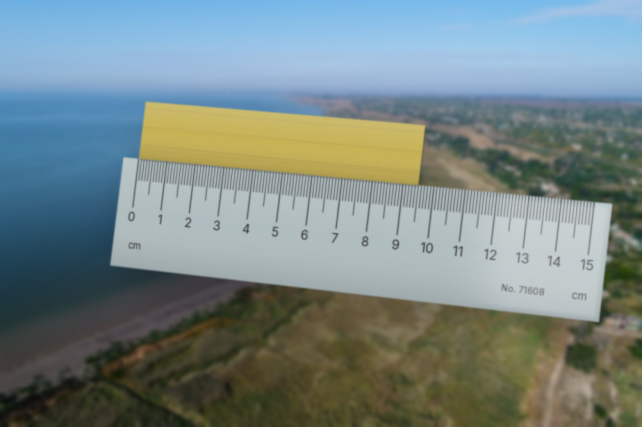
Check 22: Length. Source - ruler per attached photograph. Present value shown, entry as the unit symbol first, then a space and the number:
cm 9.5
